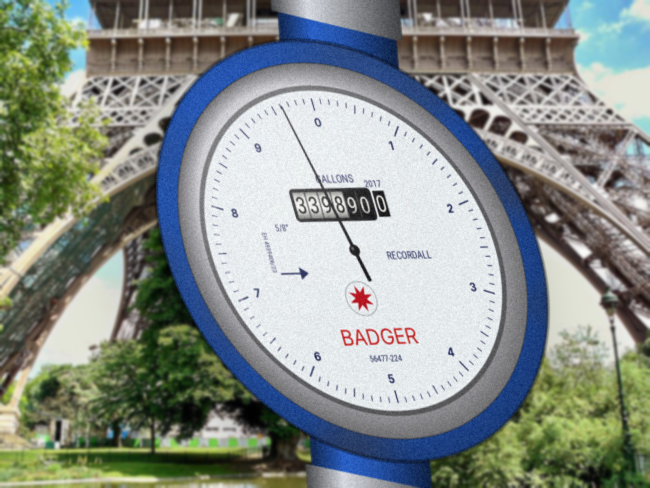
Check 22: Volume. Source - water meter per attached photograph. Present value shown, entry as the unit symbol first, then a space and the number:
gal 3398899.6
